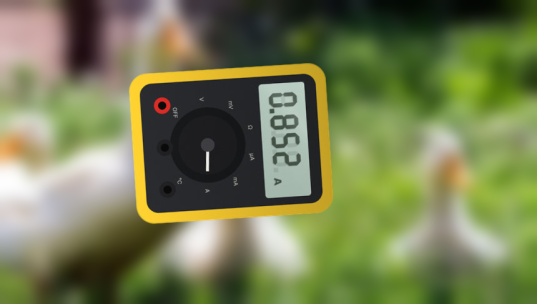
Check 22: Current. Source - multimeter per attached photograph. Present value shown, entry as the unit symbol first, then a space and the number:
A 0.852
